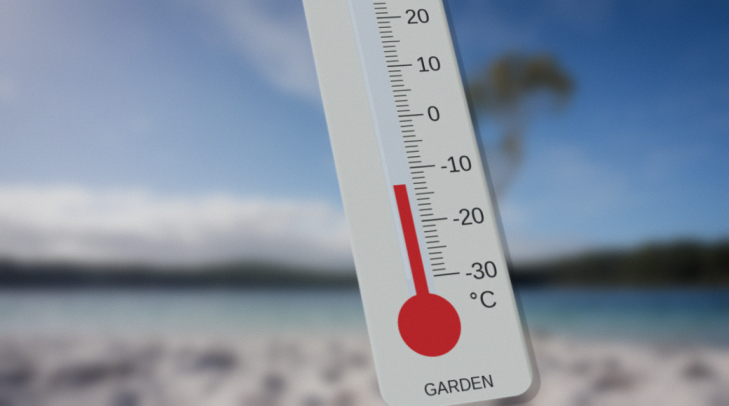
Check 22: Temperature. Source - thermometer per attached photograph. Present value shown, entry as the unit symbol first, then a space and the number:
°C -13
